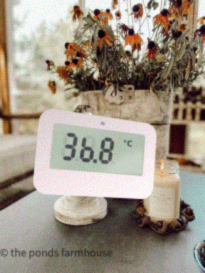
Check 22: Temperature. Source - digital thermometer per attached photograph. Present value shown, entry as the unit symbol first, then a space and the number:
°C 36.8
